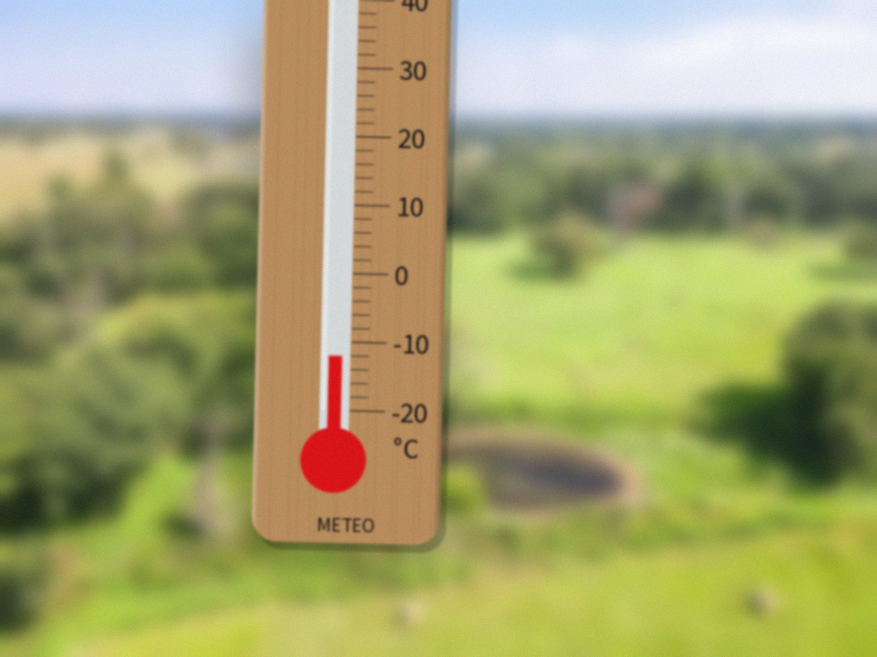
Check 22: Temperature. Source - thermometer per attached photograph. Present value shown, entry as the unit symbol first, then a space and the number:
°C -12
